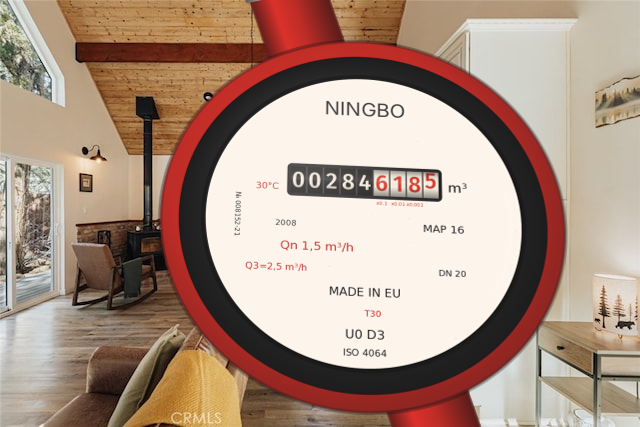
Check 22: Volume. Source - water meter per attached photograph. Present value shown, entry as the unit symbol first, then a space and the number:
m³ 284.6185
